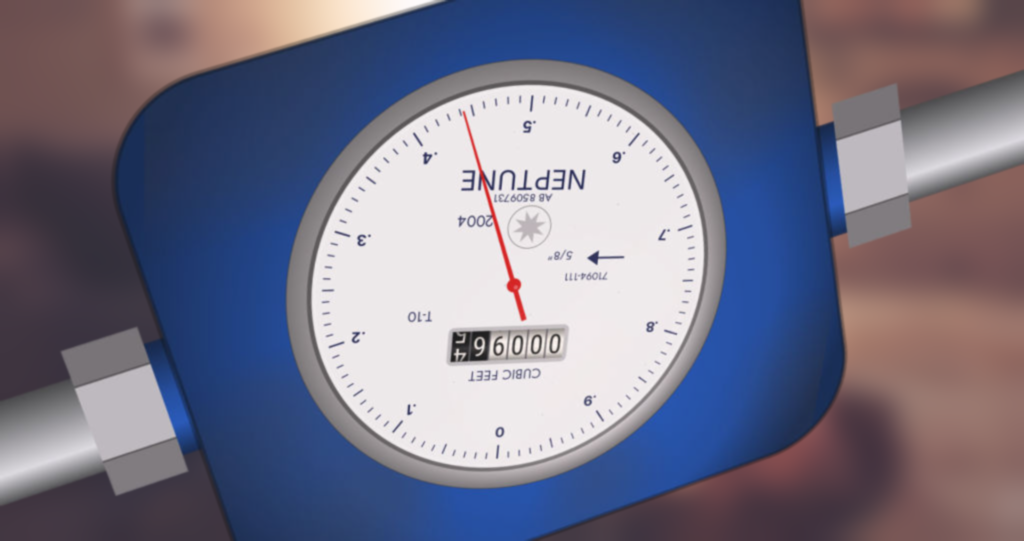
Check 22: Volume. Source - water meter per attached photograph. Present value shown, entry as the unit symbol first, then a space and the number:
ft³ 964.44
